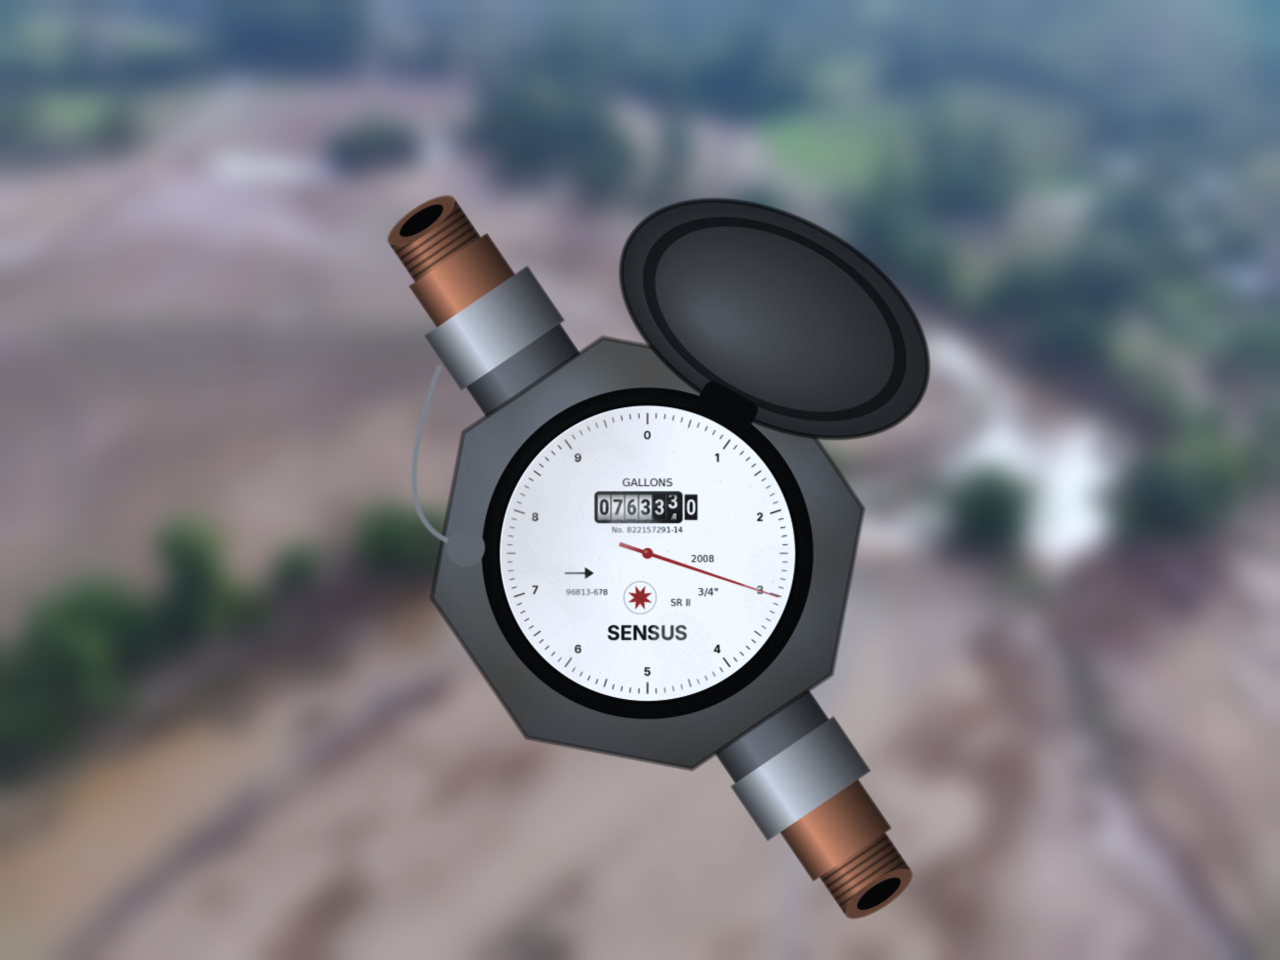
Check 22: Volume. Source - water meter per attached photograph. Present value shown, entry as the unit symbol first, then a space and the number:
gal 763333.0
